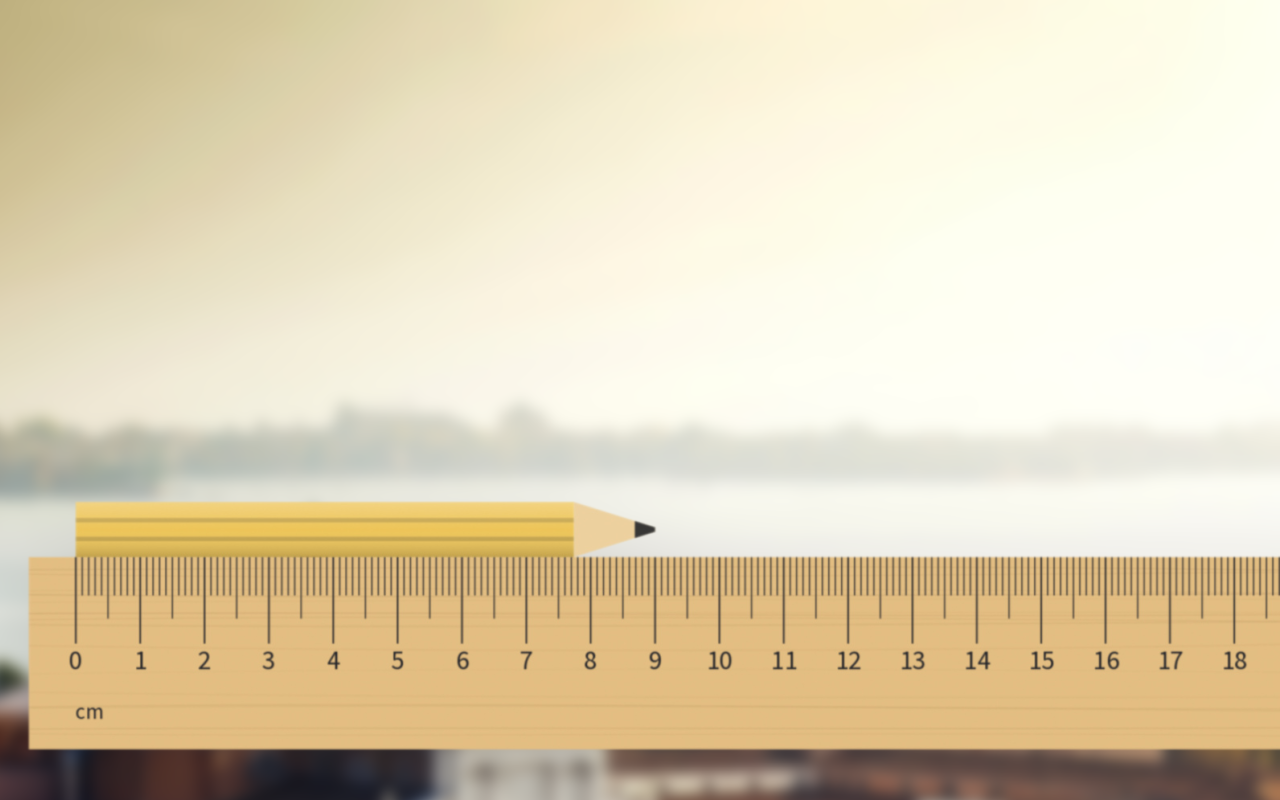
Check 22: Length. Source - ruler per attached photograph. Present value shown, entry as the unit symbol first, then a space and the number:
cm 9
